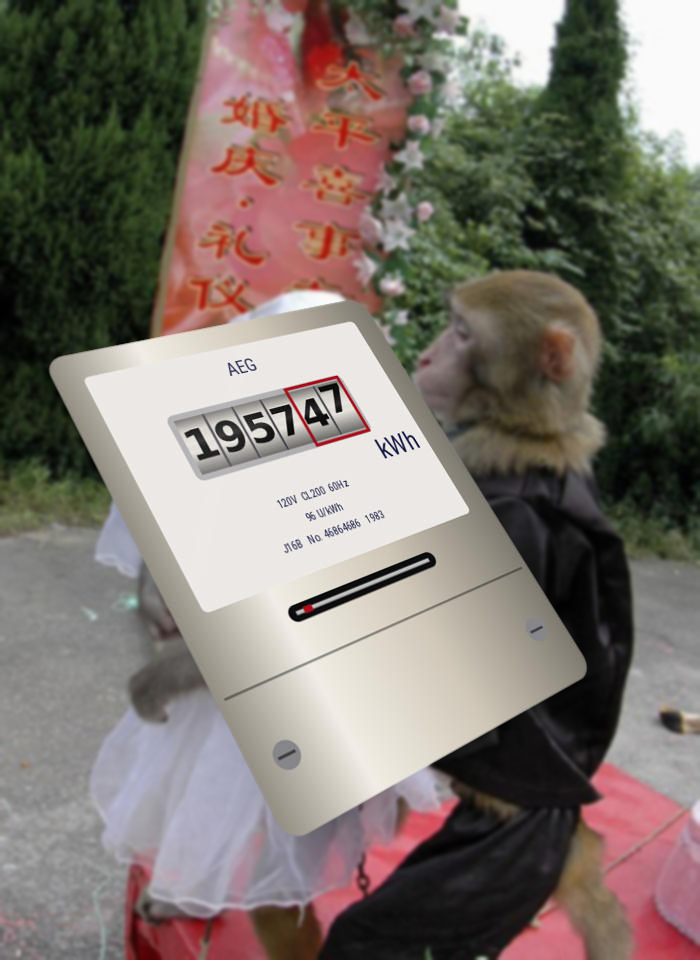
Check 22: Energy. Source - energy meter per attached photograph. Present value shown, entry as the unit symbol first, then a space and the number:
kWh 1957.47
